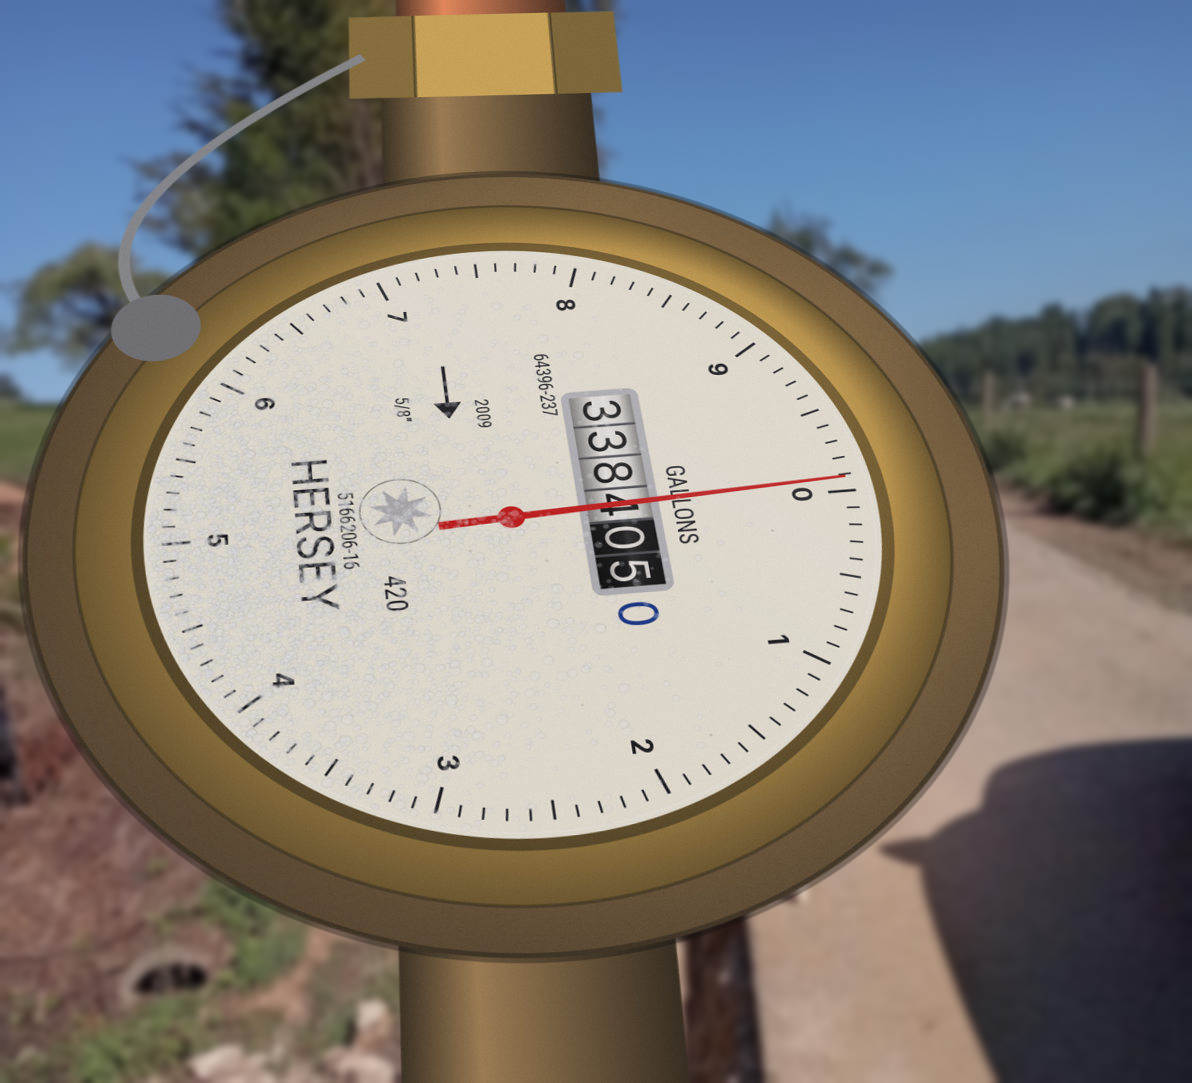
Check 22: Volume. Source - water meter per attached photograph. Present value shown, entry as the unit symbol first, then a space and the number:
gal 3384049.9
